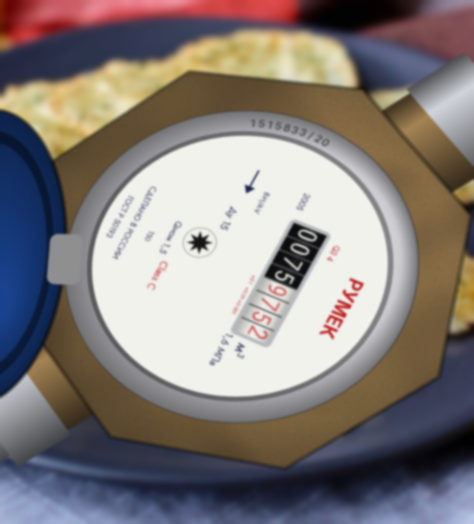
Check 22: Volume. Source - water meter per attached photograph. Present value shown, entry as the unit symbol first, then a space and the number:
m³ 75.9752
